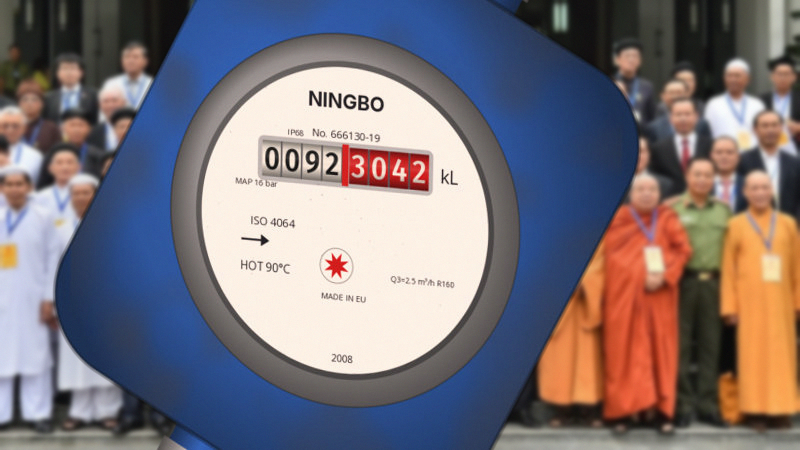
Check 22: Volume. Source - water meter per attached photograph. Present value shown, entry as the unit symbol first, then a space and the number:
kL 92.3042
